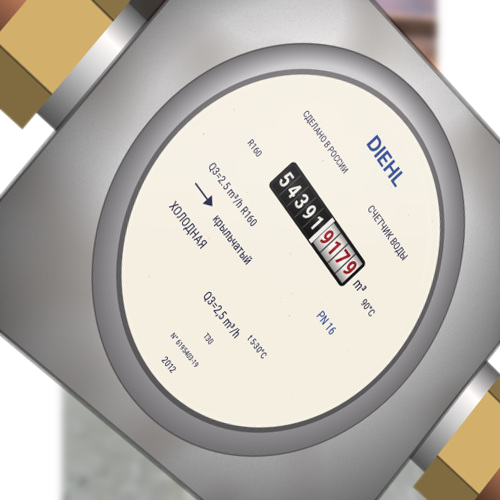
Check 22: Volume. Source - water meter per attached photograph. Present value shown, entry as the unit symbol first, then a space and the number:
m³ 54391.9179
